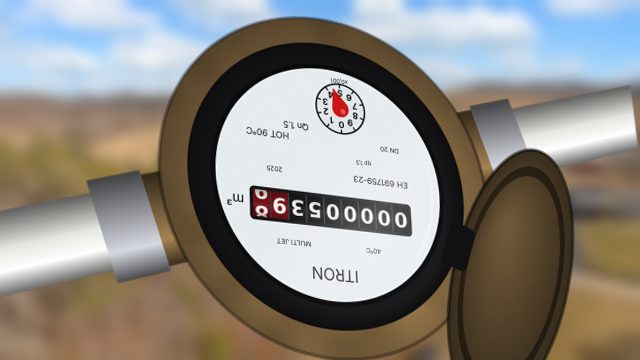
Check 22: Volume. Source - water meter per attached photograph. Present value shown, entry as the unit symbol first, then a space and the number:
m³ 53.984
